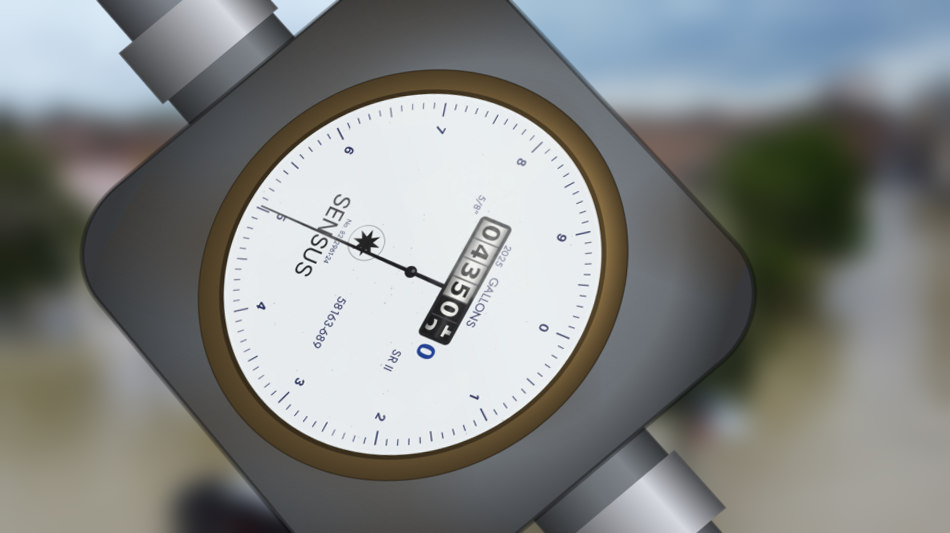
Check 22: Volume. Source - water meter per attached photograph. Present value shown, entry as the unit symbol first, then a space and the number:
gal 435015.0
